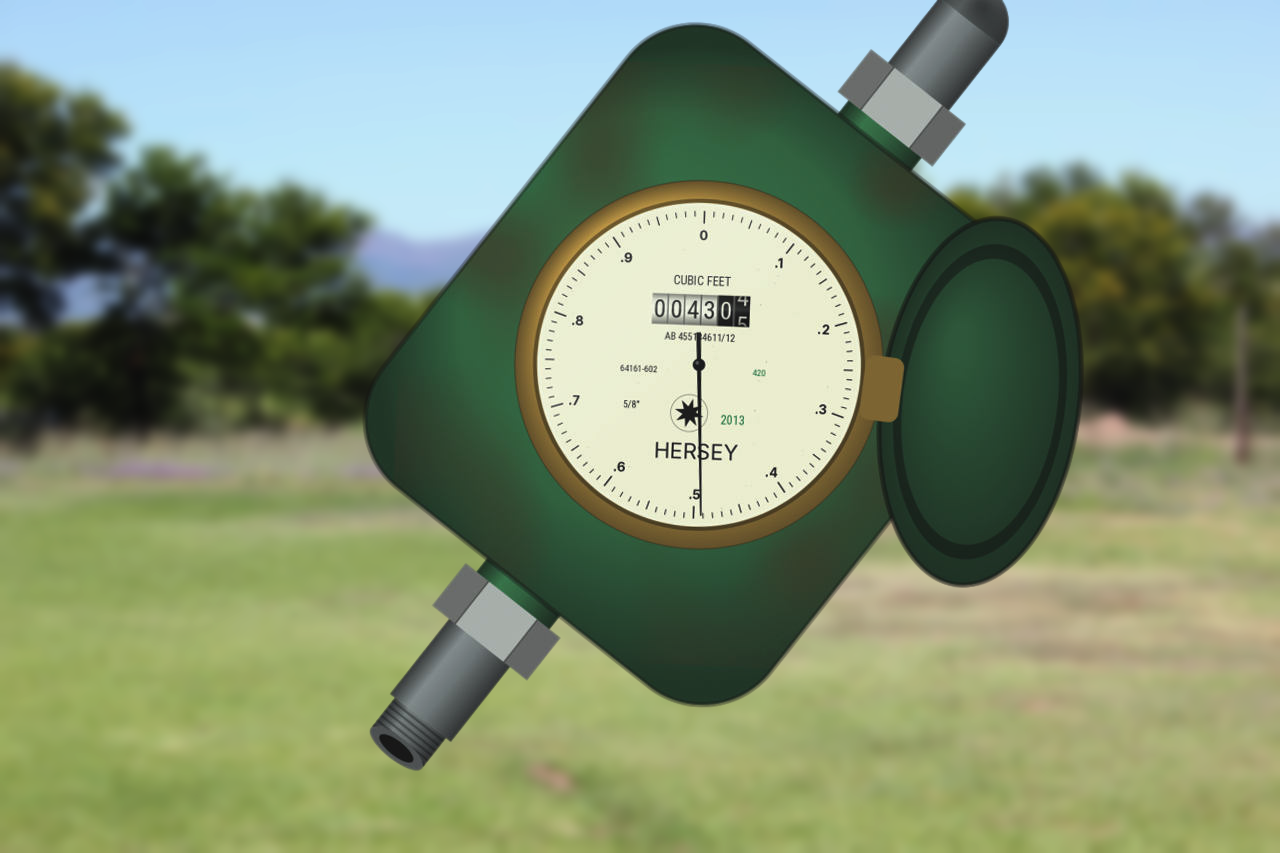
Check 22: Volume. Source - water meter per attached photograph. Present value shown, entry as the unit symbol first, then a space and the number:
ft³ 4304.49
